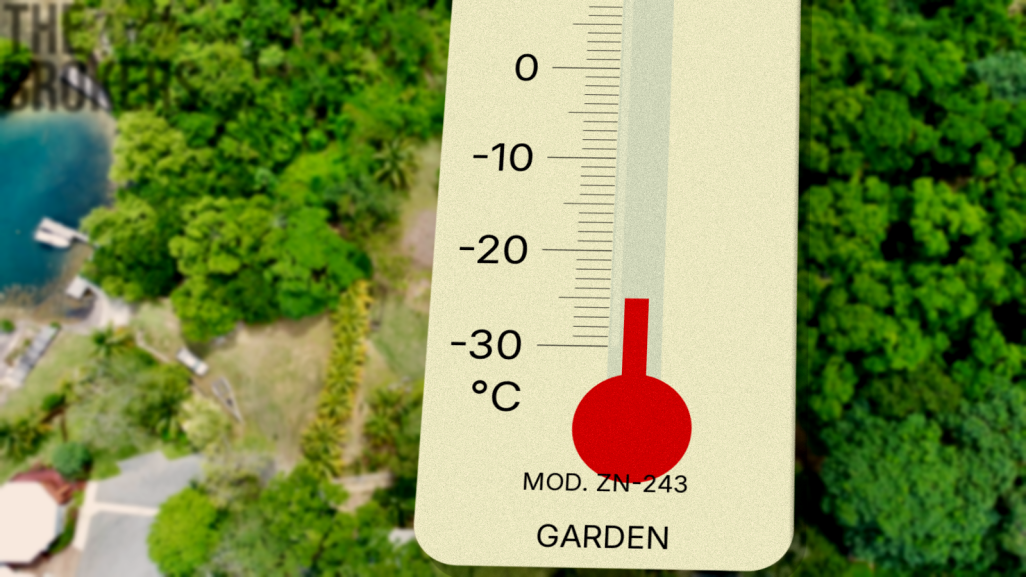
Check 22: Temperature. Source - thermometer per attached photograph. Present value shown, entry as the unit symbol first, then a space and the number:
°C -25
